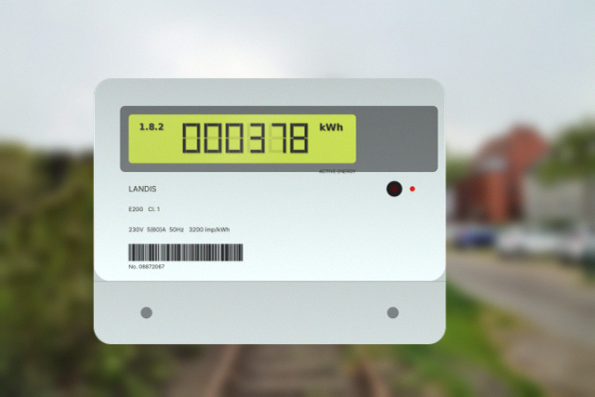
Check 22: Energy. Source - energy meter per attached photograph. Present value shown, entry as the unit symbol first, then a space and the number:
kWh 378
